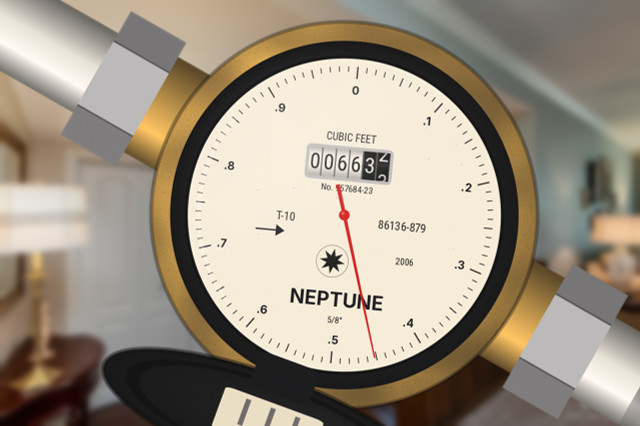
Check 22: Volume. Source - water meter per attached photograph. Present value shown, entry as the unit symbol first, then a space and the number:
ft³ 6632.45
